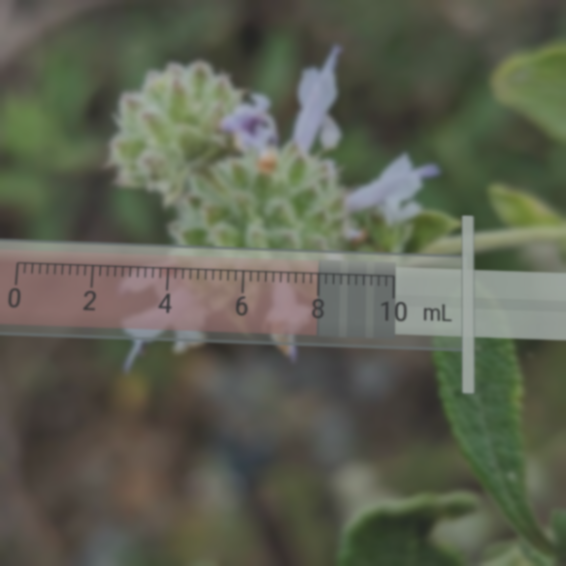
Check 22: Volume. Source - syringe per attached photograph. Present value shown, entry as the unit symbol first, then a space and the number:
mL 8
